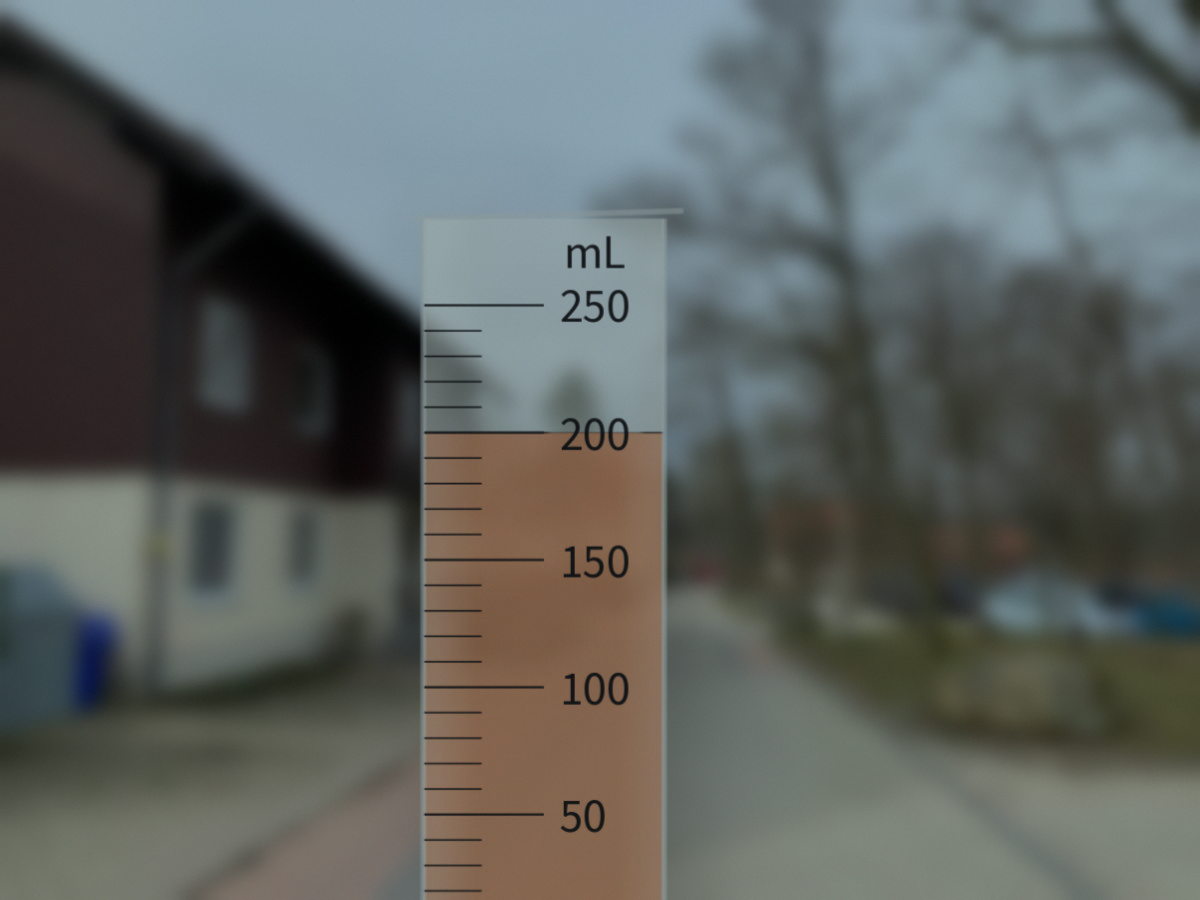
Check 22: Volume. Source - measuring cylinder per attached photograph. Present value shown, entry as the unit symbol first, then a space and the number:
mL 200
